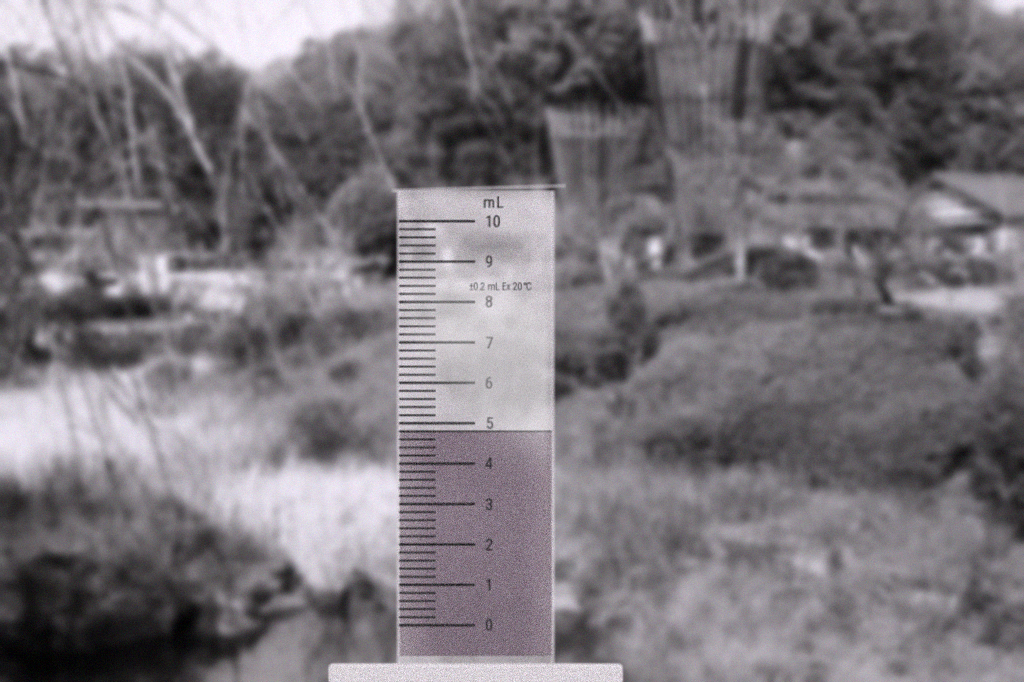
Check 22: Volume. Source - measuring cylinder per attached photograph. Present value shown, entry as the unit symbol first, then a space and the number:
mL 4.8
